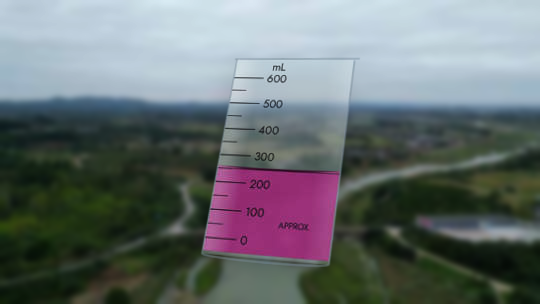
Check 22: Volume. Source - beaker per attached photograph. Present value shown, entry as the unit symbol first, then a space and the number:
mL 250
